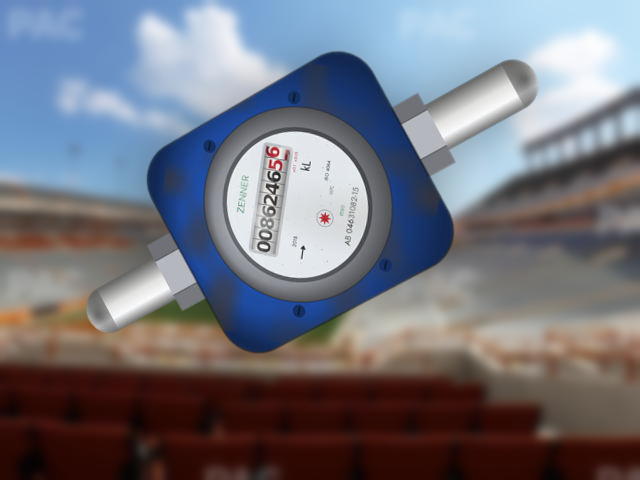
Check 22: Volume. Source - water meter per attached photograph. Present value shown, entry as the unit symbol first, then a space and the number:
kL 86246.56
